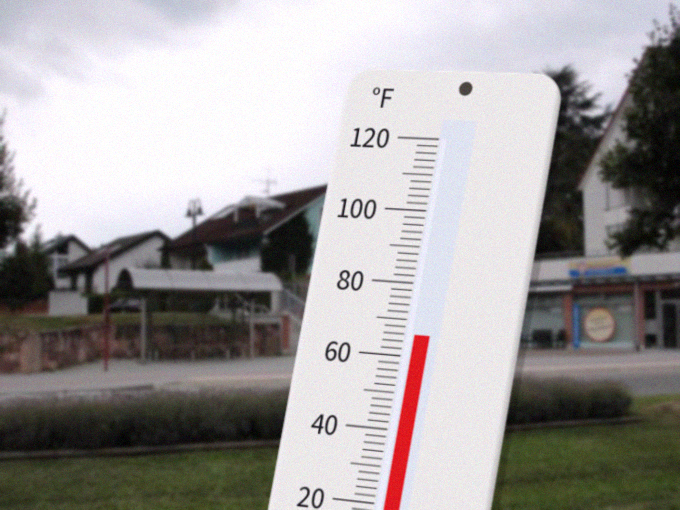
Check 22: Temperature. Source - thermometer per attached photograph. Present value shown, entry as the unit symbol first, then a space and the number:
°F 66
